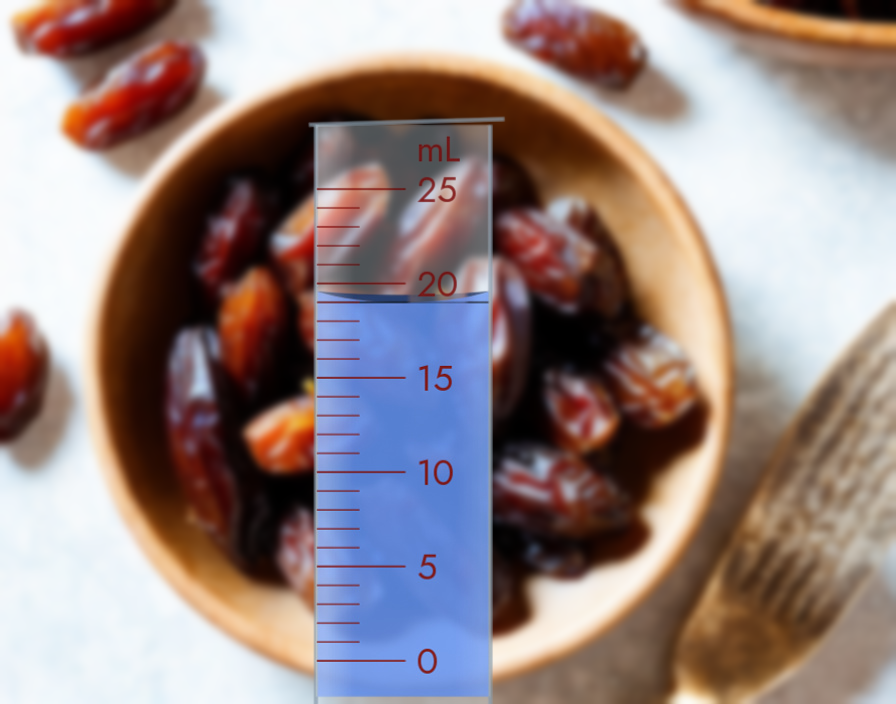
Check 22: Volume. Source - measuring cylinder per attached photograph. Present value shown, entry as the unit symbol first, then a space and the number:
mL 19
